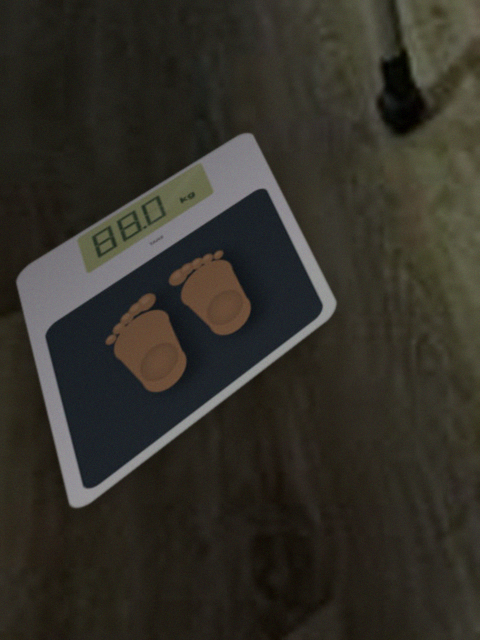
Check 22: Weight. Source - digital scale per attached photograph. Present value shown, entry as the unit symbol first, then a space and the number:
kg 88.0
